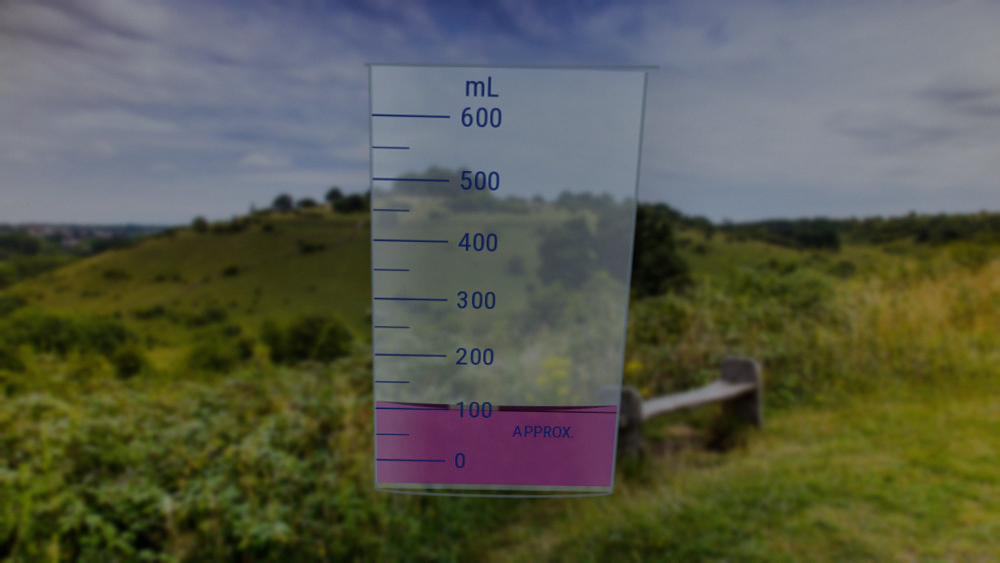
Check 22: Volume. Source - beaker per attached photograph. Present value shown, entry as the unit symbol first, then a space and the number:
mL 100
